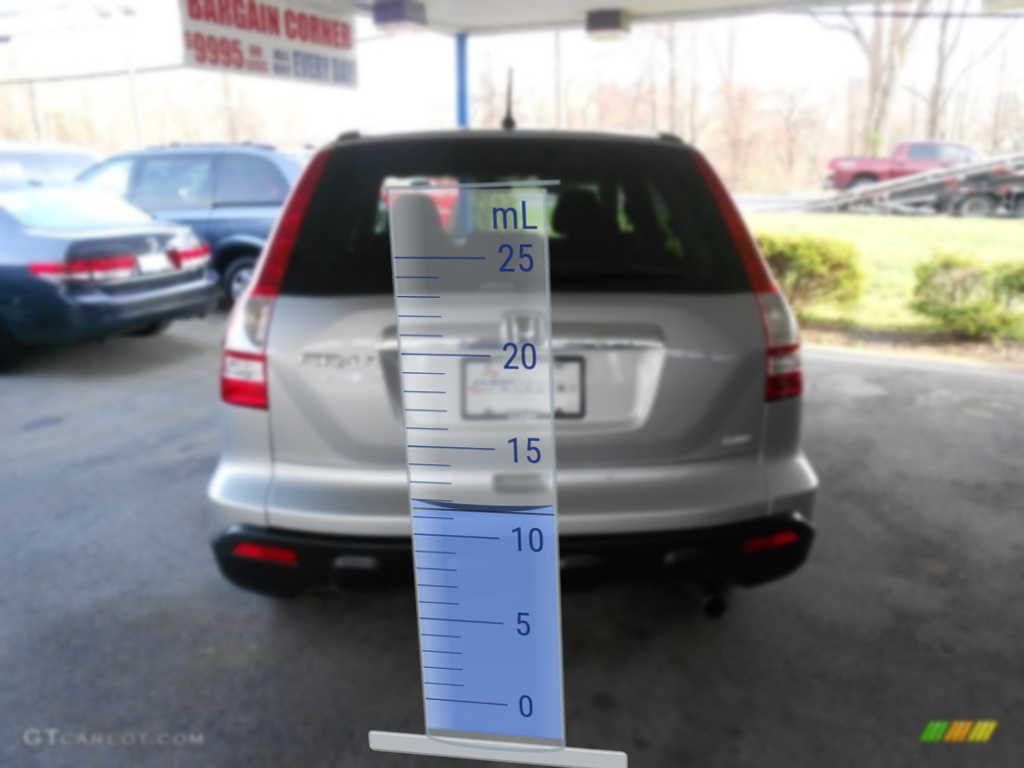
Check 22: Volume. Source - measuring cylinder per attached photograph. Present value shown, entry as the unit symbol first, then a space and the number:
mL 11.5
